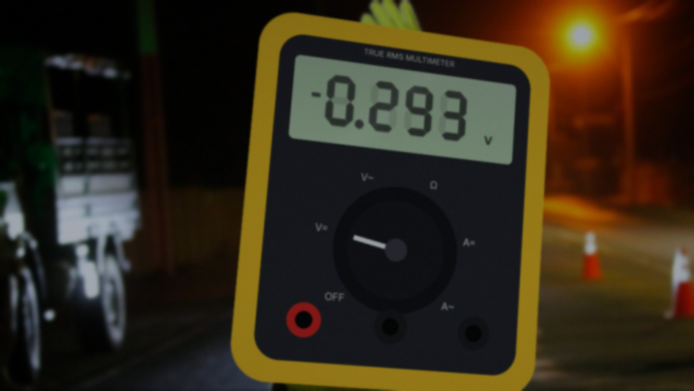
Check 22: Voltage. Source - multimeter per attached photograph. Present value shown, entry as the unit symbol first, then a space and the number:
V -0.293
